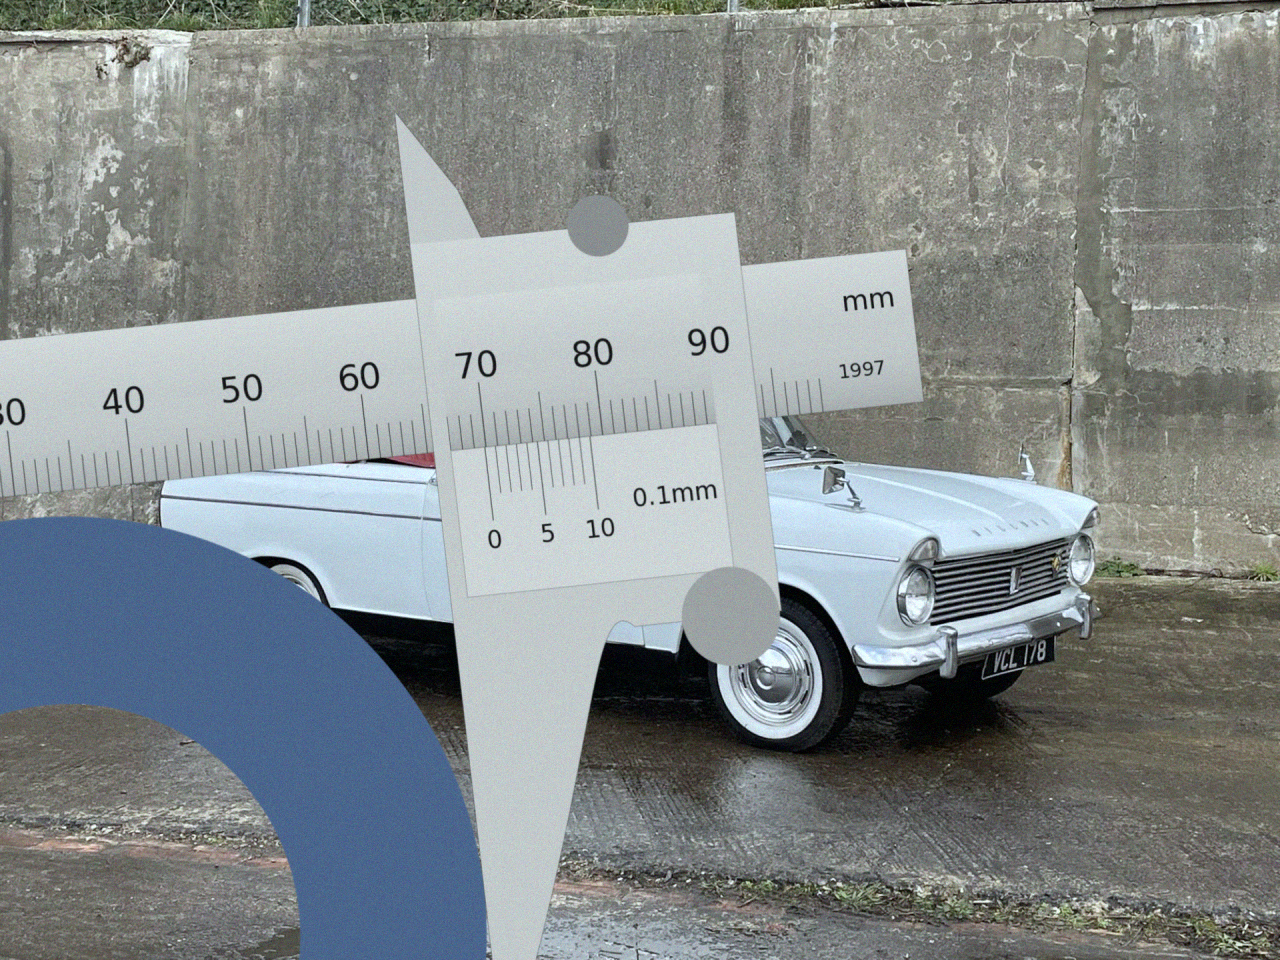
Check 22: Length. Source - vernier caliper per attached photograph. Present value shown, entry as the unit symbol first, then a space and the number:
mm 69.9
